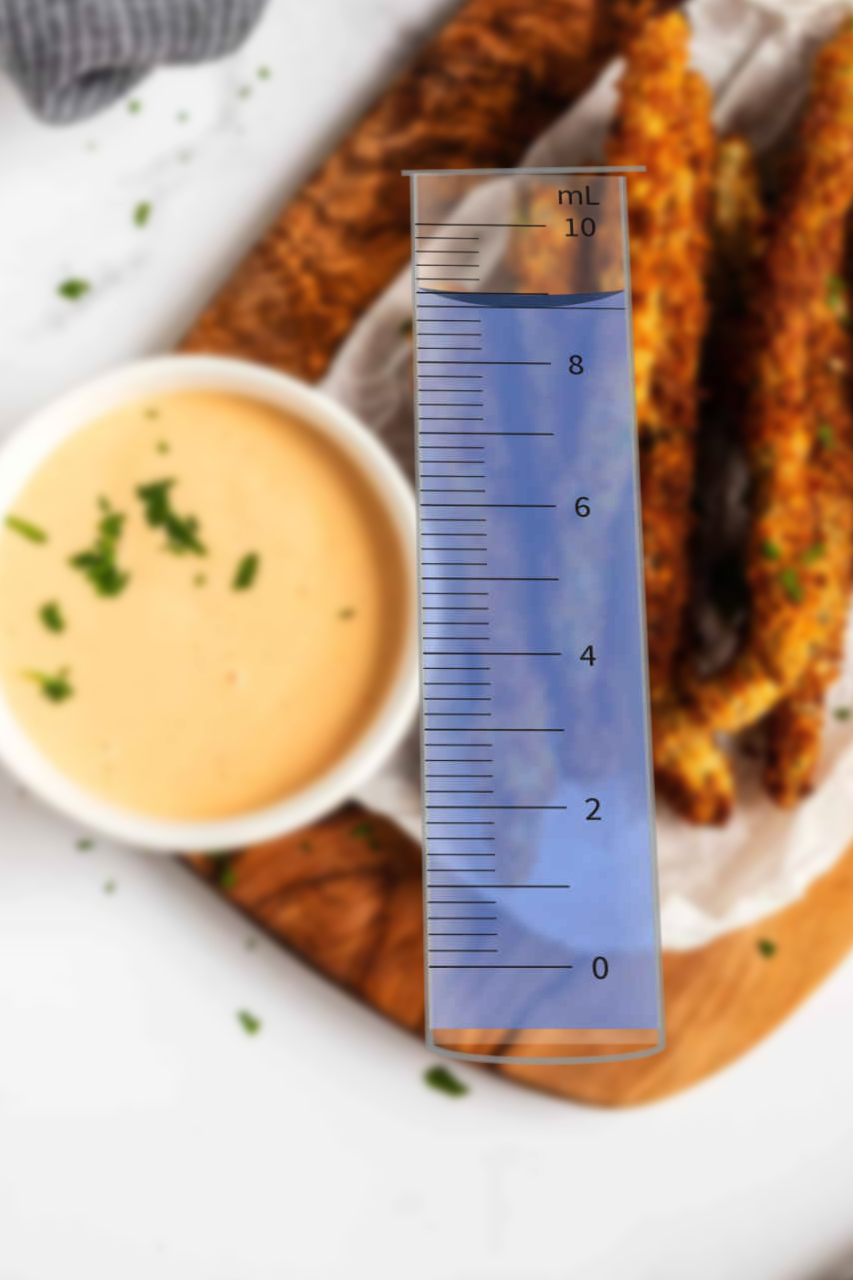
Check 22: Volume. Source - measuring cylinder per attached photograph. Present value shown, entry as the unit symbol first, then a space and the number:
mL 8.8
